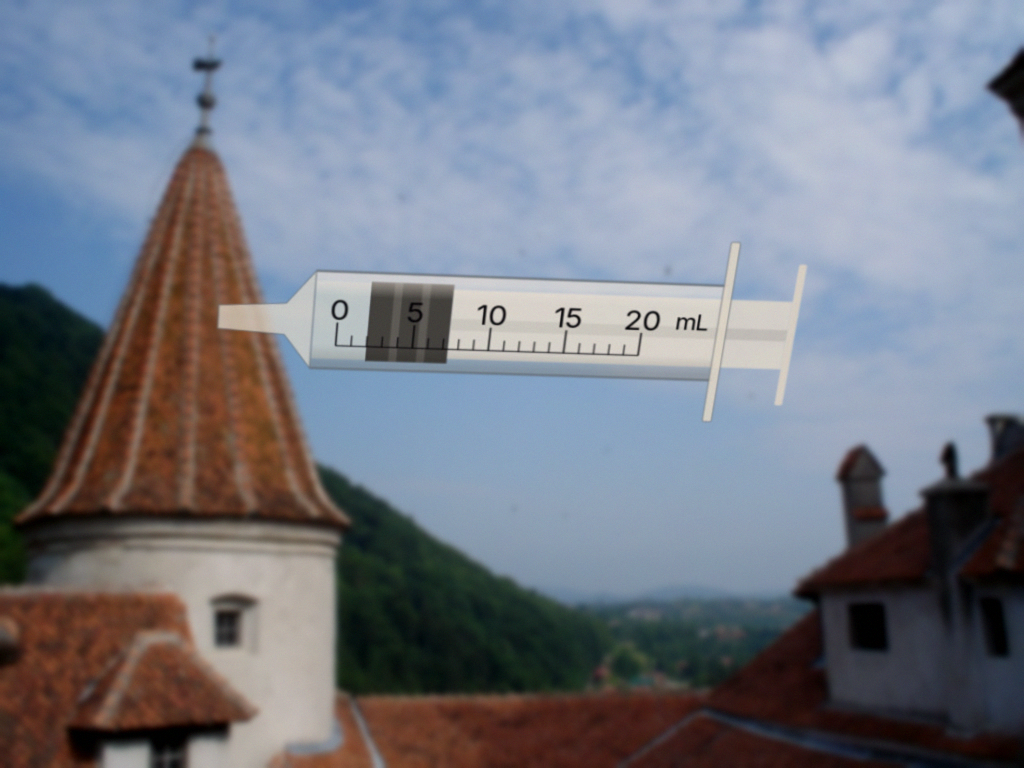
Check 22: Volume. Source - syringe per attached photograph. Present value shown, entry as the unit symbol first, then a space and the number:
mL 2
